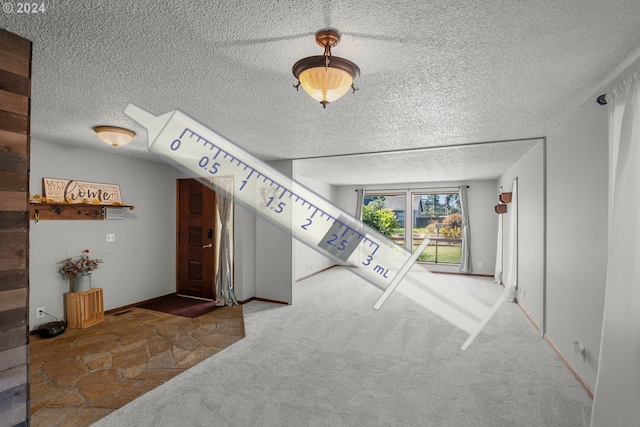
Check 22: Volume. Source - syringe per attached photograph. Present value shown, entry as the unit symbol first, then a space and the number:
mL 2.3
